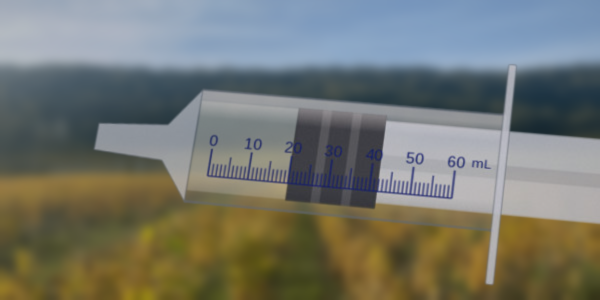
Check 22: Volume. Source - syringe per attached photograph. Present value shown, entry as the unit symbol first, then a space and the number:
mL 20
